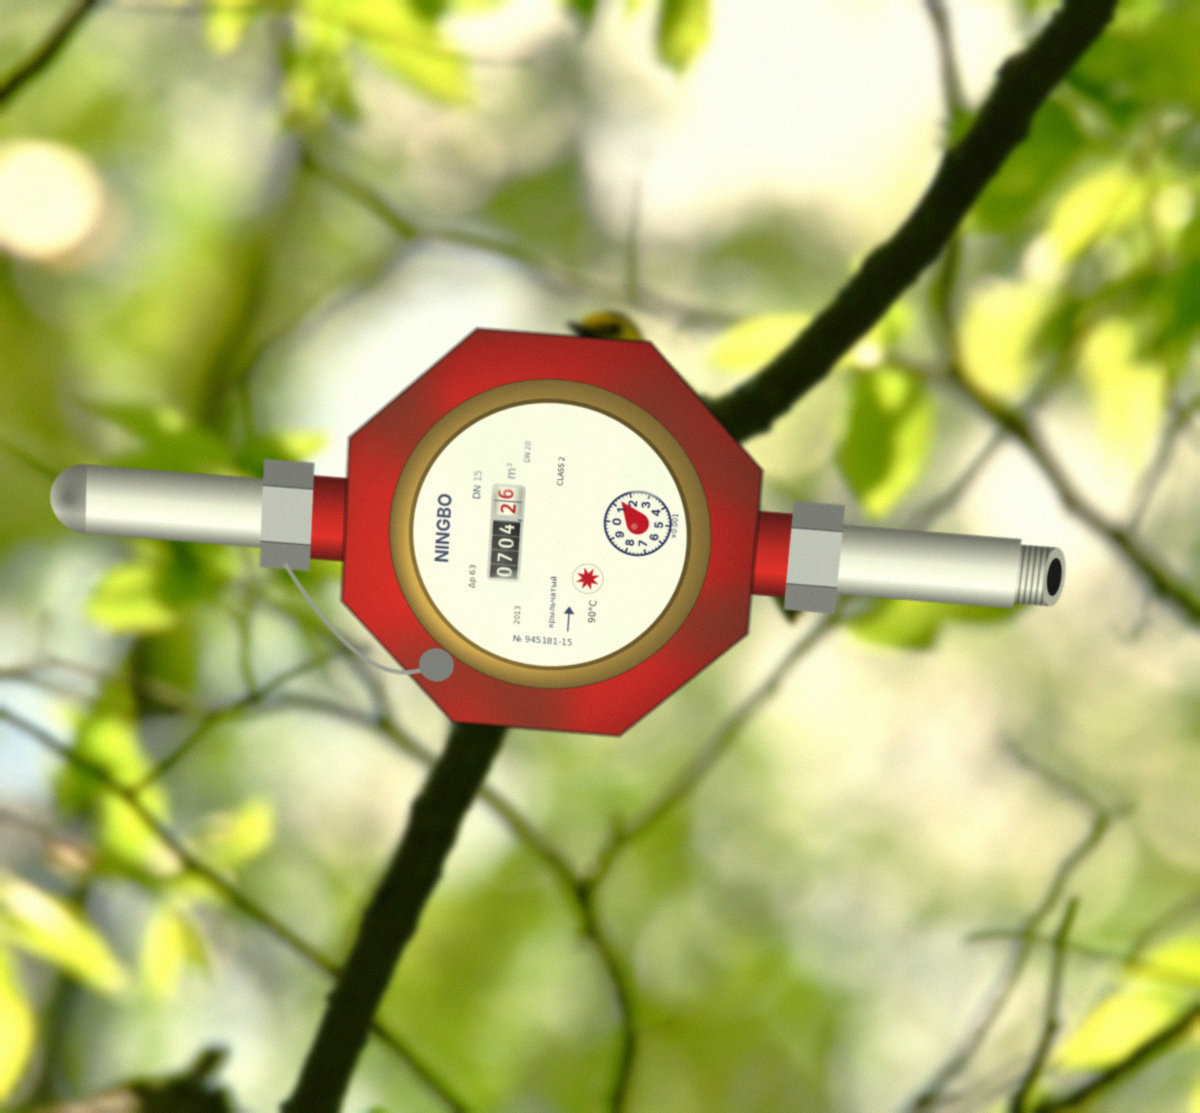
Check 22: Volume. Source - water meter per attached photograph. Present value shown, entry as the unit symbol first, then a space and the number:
m³ 704.261
